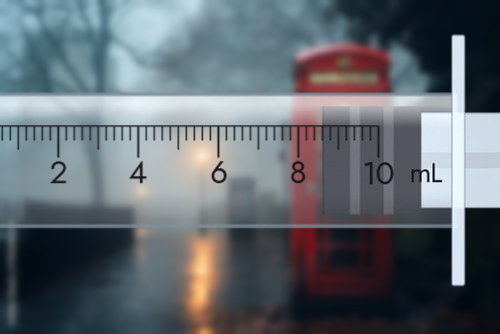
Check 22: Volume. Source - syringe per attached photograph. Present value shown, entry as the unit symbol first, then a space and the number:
mL 8.6
